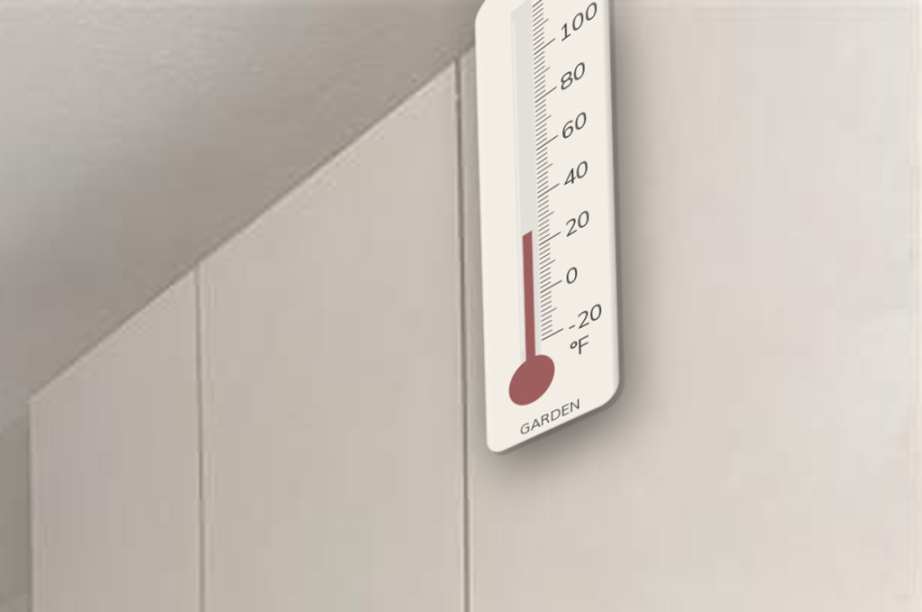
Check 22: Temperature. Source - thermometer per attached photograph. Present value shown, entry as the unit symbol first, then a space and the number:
°F 28
